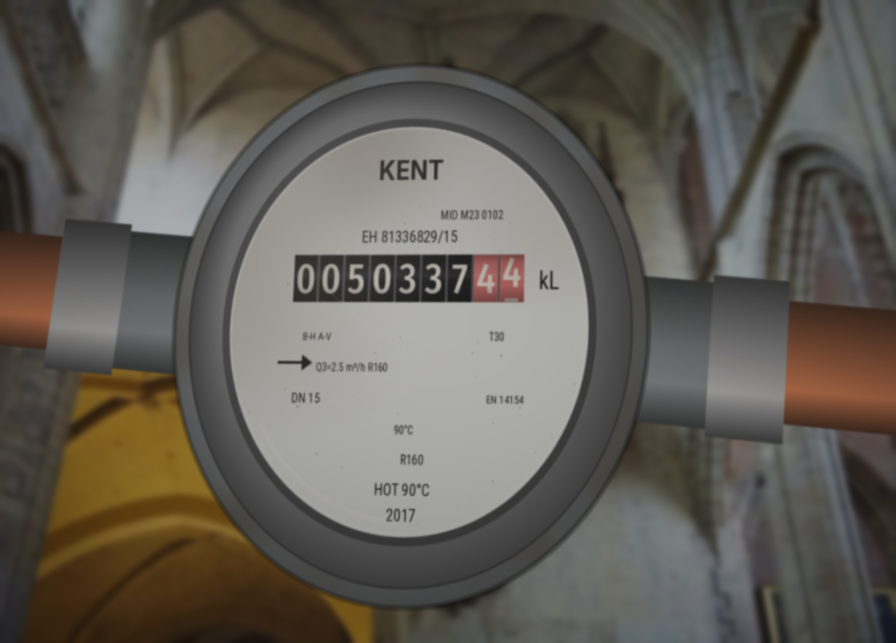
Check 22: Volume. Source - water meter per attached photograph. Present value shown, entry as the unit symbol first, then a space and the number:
kL 50337.44
